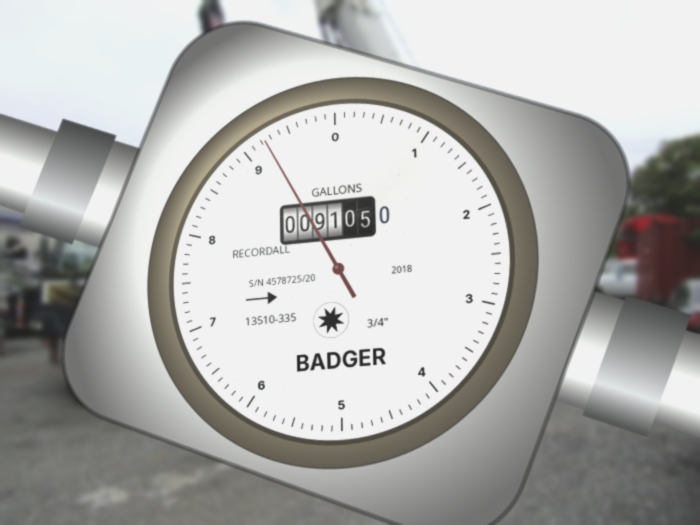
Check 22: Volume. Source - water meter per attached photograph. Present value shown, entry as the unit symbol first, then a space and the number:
gal 91049.2
